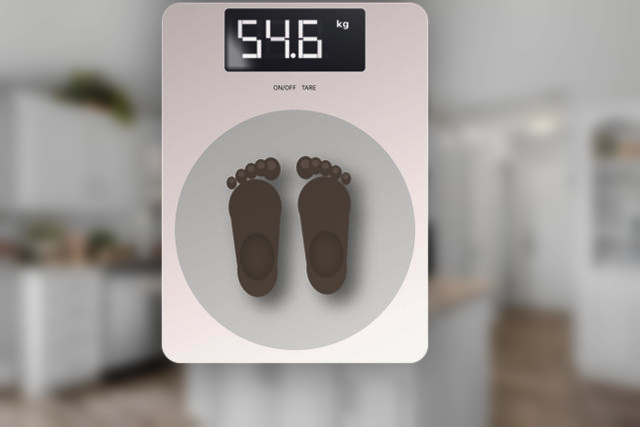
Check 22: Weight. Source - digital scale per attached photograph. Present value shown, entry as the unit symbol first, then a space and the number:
kg 54.6
